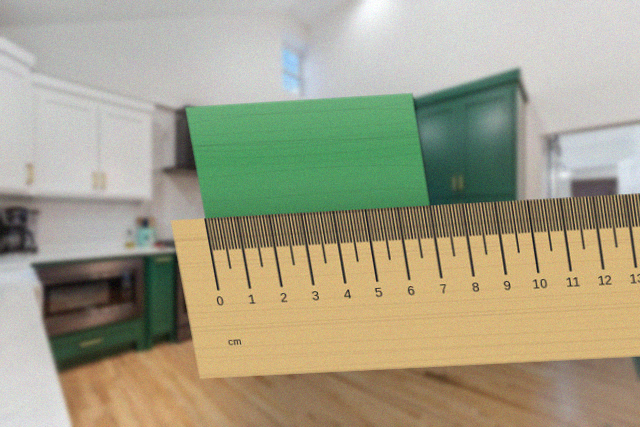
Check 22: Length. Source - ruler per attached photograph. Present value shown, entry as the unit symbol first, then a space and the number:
cm 7
